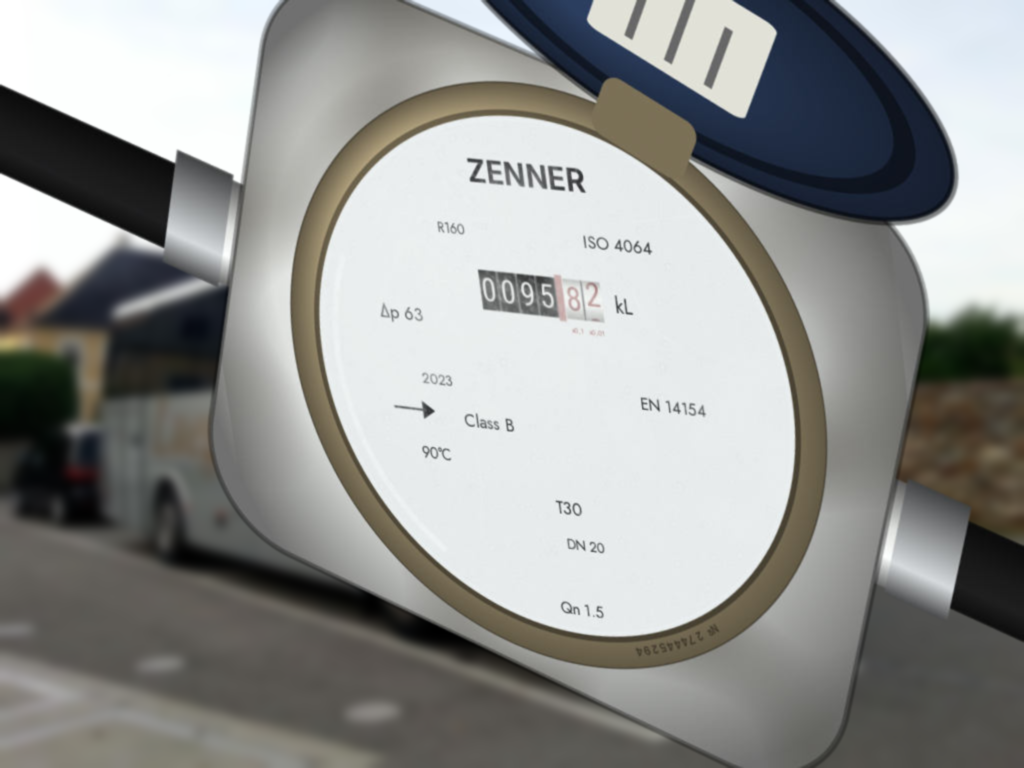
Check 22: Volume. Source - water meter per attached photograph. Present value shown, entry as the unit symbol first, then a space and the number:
kL 95.82
